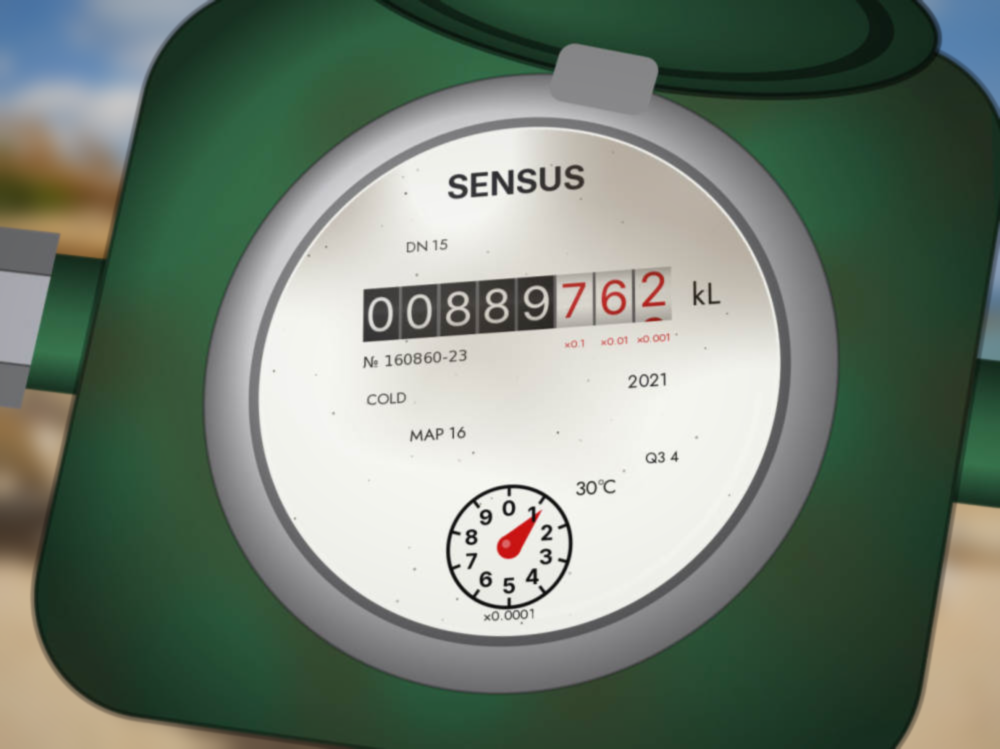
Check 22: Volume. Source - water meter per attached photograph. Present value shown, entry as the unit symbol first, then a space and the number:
kL 889.7621
